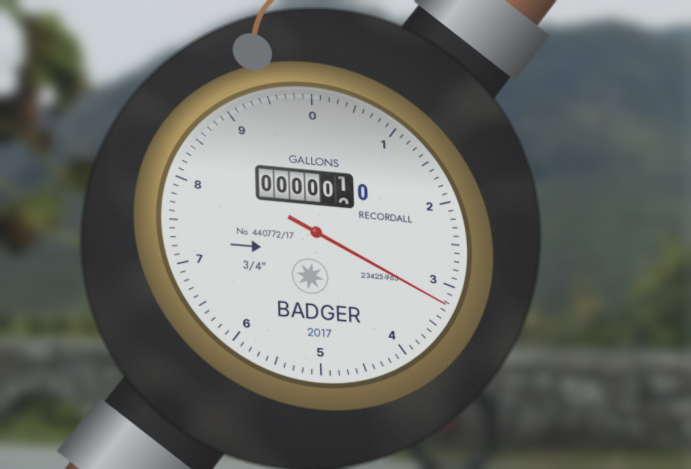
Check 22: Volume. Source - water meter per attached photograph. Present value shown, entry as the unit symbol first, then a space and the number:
gal 13.2
